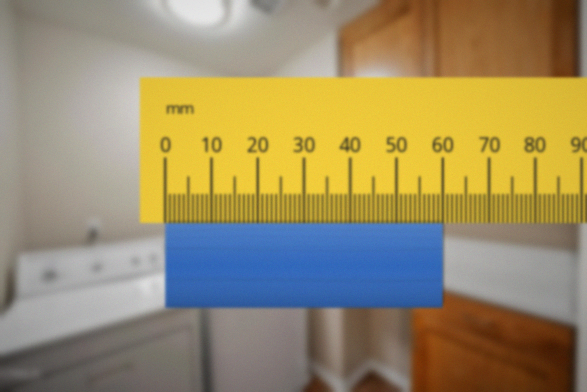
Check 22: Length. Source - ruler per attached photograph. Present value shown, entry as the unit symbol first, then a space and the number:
mm 60
